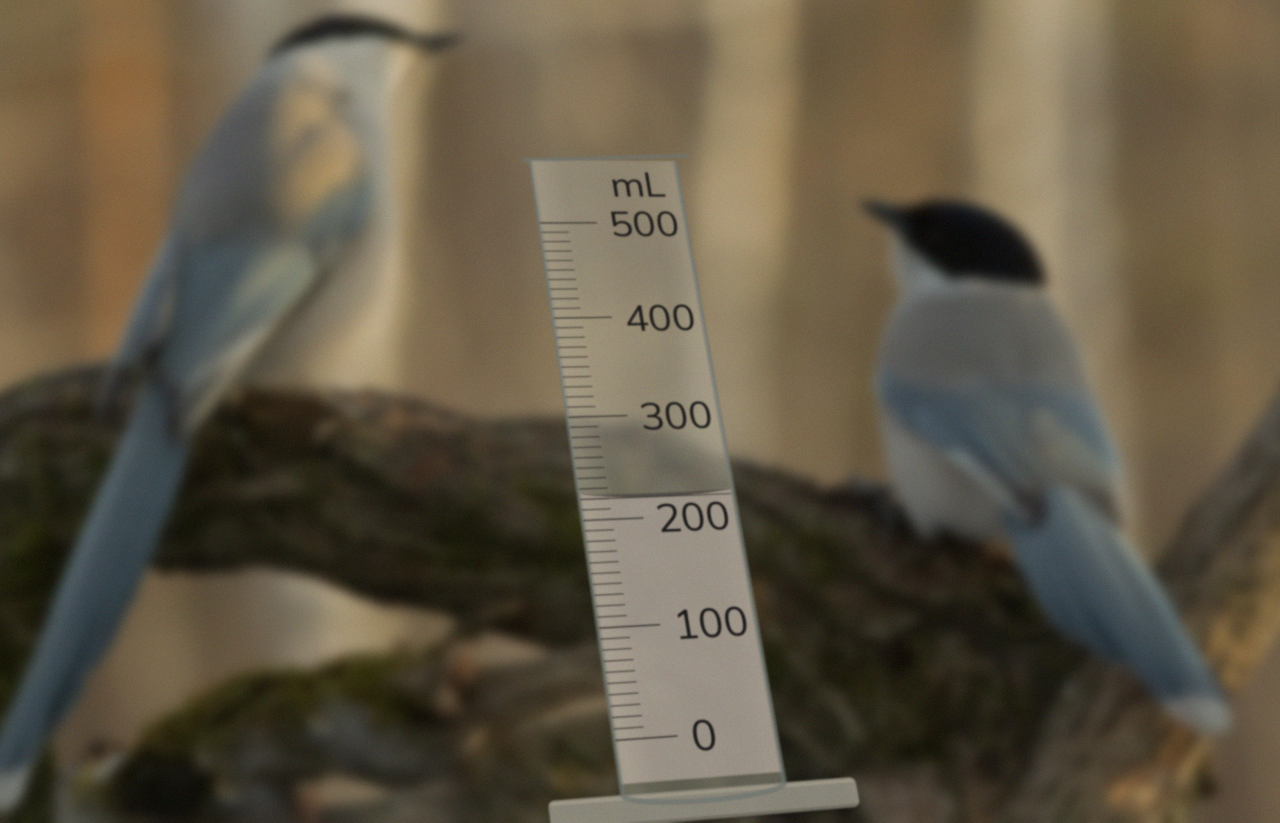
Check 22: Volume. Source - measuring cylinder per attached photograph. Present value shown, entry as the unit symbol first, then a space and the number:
mL 220
